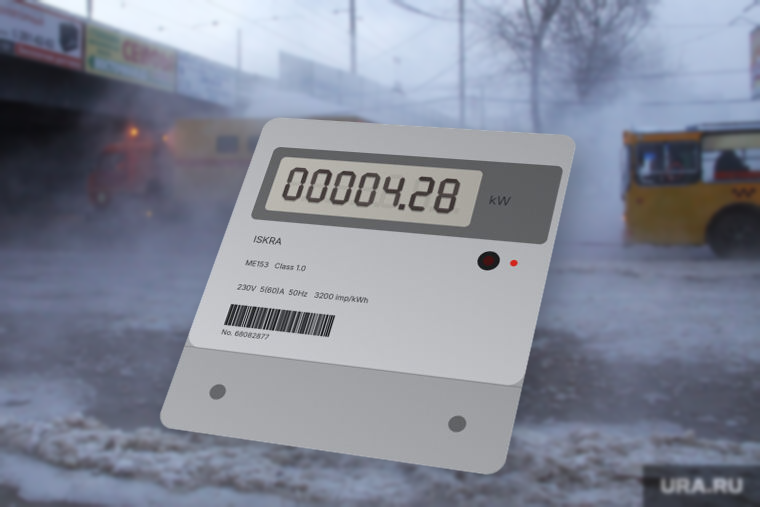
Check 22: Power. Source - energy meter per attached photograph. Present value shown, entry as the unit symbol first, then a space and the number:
kW 4.28
